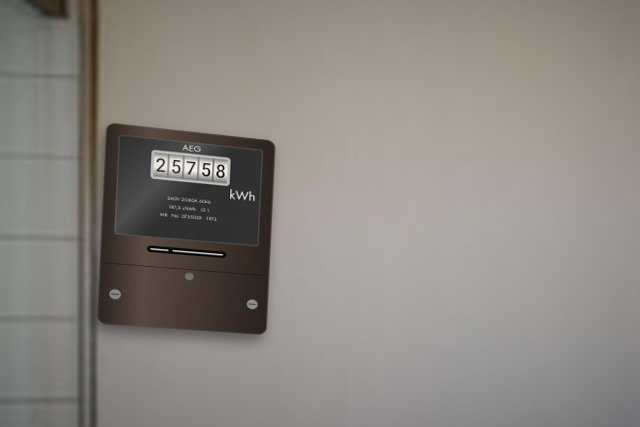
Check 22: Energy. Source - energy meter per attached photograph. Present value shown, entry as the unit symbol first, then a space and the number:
kWh 25758
